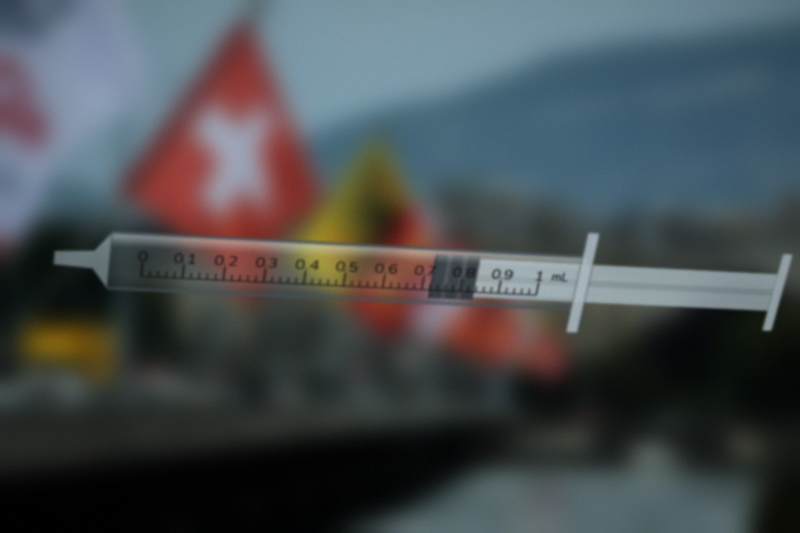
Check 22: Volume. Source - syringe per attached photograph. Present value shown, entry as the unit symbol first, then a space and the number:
mL 0.72
